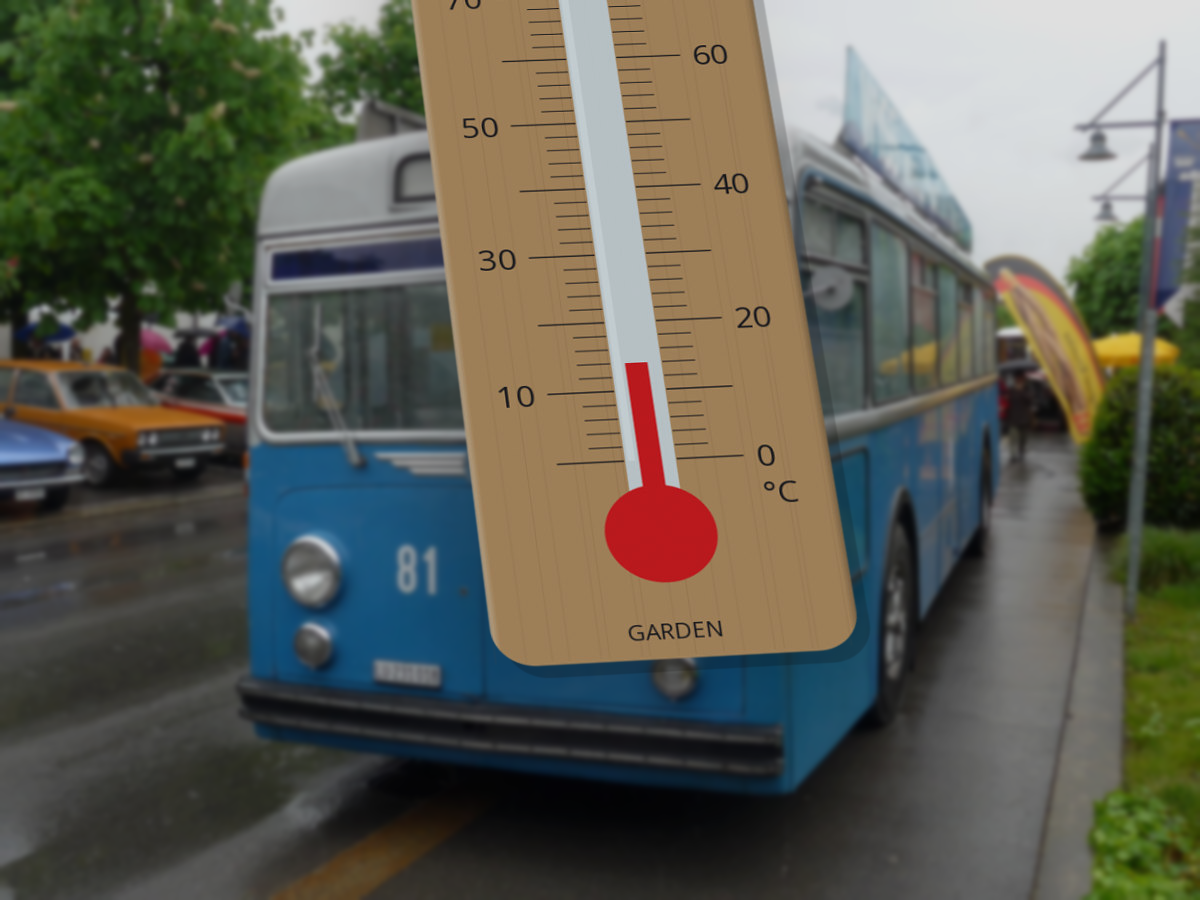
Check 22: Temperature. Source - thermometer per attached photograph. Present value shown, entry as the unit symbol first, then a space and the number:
°C 14
